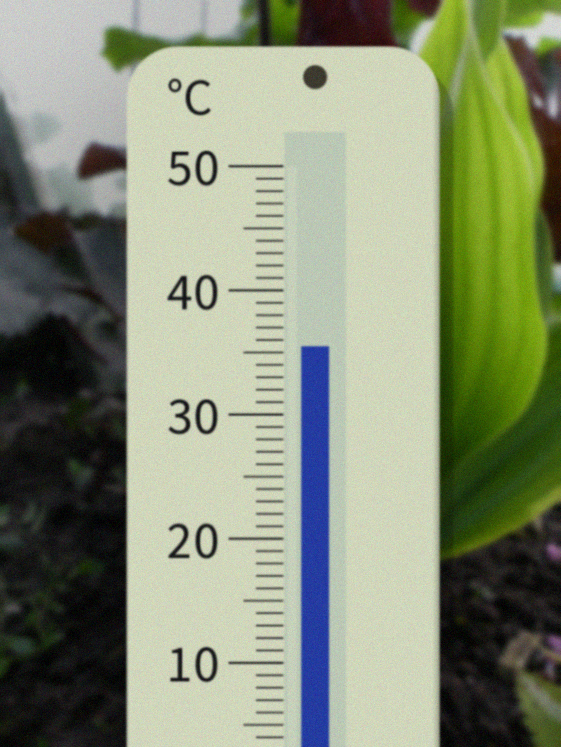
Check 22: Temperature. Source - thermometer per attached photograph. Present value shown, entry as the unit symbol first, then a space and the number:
°C 35.5
